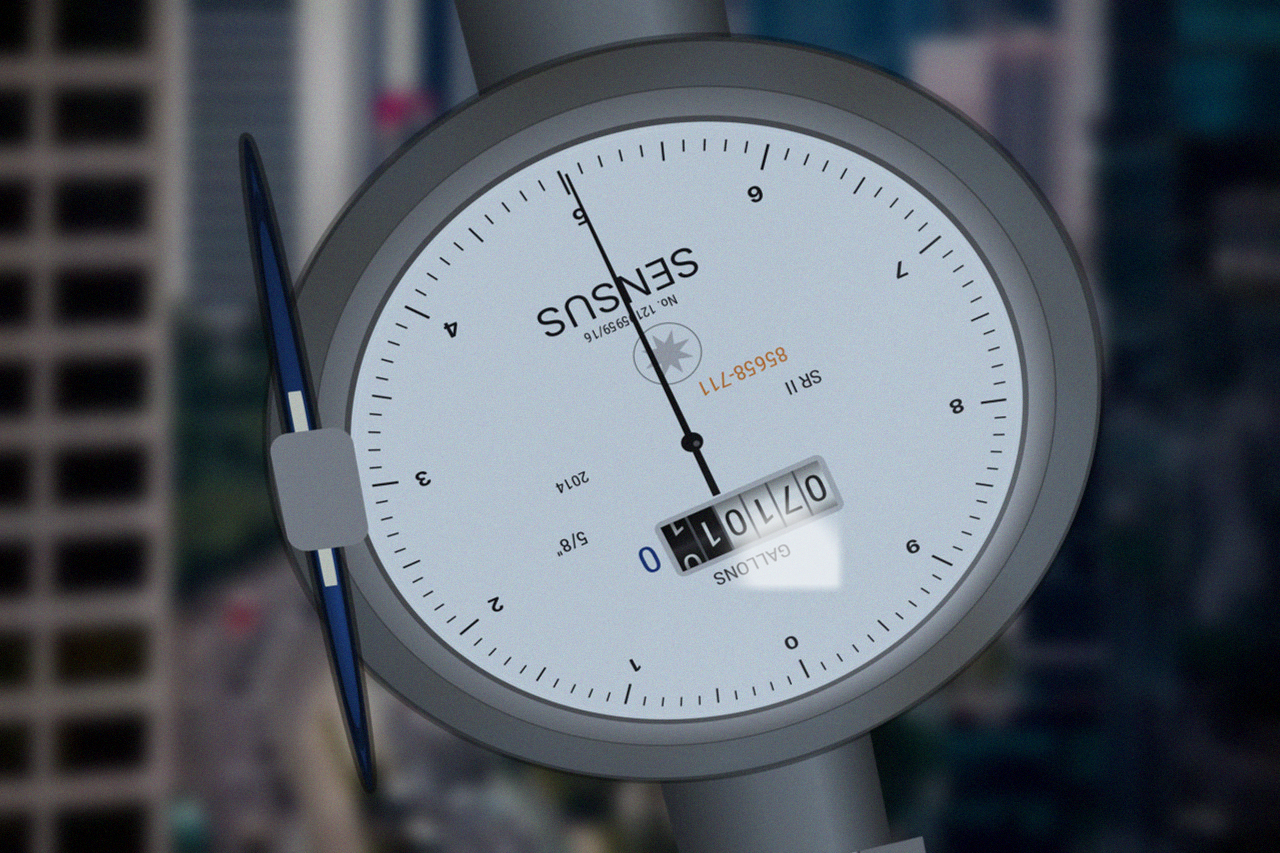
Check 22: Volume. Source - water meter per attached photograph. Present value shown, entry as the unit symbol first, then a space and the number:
gal 710105.0
